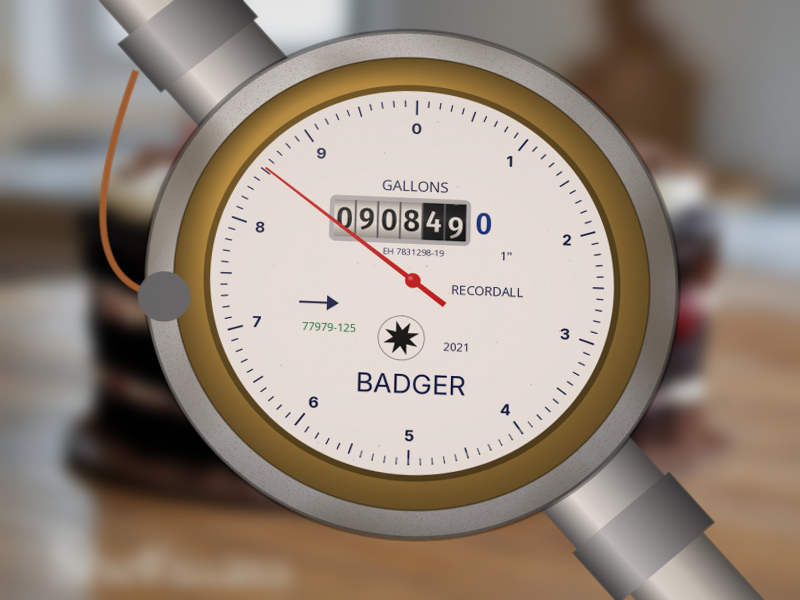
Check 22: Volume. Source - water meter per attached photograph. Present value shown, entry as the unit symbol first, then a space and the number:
gal 908488.5
